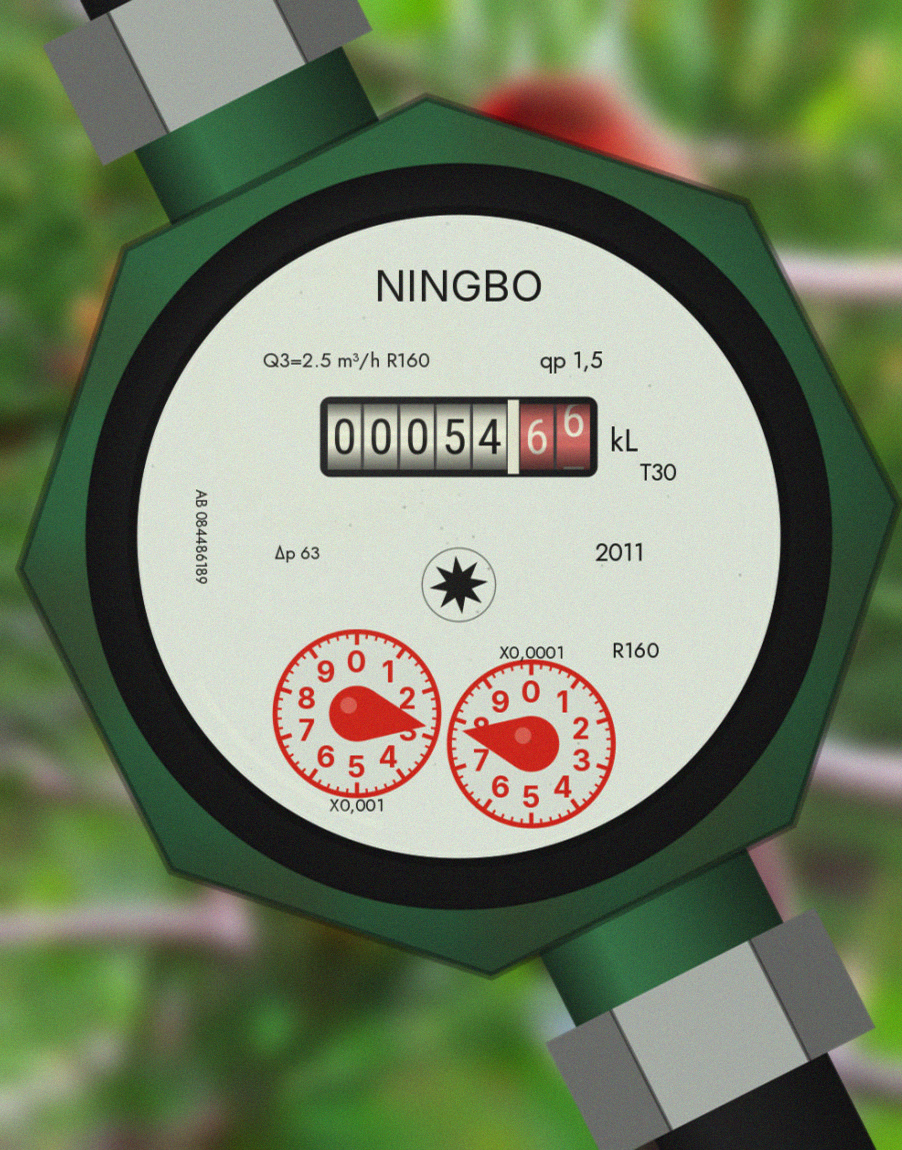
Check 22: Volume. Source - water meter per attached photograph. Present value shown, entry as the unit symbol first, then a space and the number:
kL 54.6627
